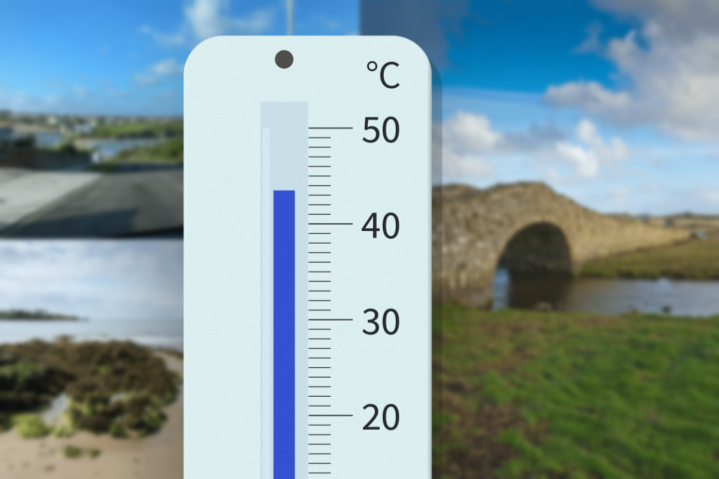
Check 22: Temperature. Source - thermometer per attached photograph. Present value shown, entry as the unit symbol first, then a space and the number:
°C 43.5
